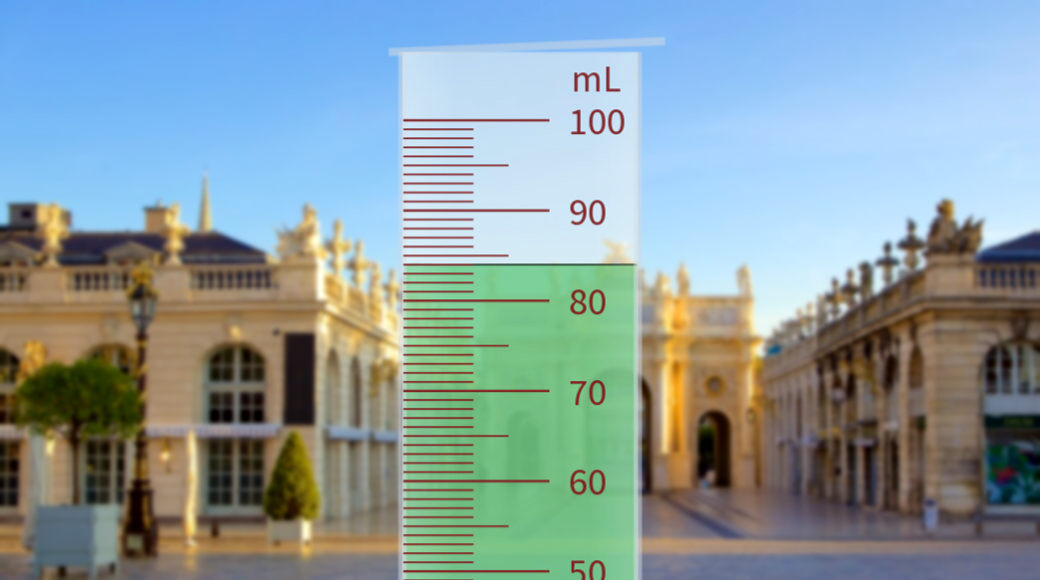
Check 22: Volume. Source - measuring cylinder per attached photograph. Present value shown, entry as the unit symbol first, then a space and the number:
mL 84
